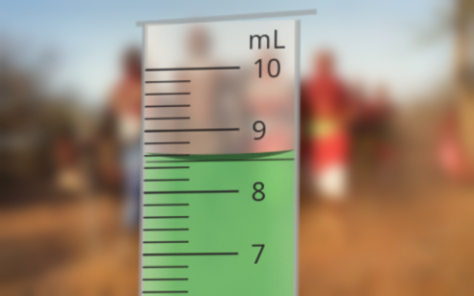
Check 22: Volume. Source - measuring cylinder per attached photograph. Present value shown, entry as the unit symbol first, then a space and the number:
mL 8.5
